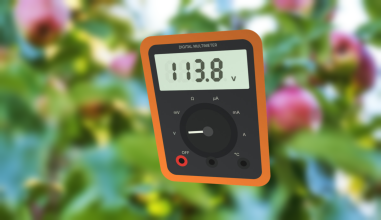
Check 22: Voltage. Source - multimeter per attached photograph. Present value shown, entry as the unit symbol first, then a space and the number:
V 113.8
